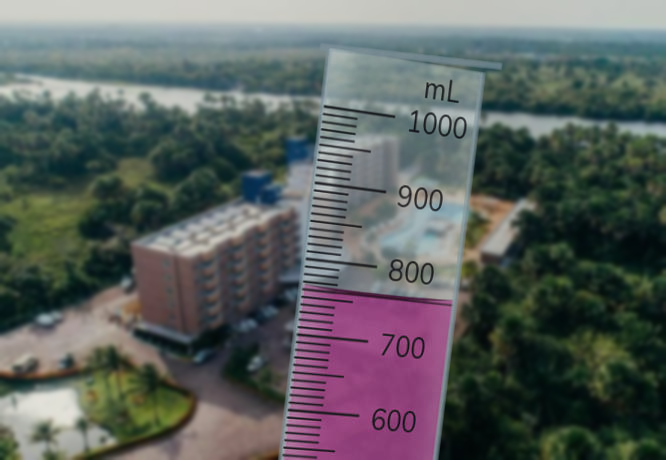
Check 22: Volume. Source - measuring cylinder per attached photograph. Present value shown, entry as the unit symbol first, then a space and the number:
mL 760
